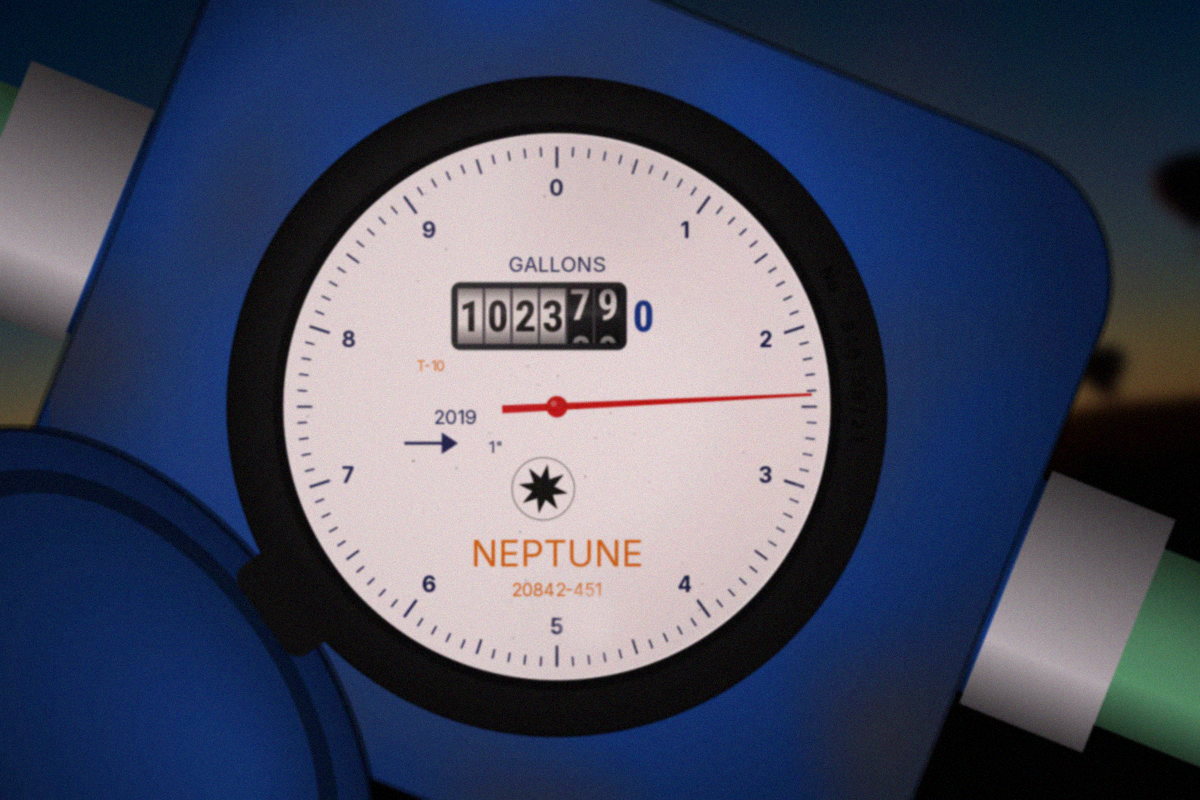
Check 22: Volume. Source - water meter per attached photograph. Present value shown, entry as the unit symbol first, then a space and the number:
gal 1023792.4
